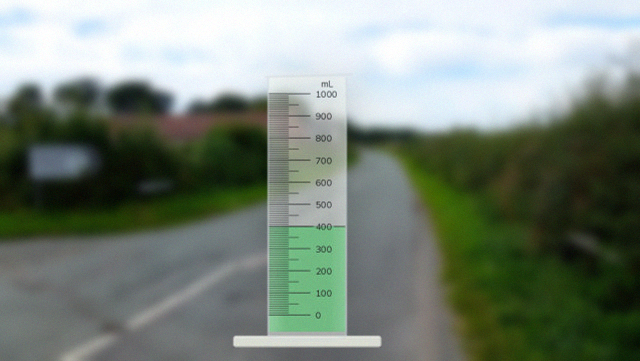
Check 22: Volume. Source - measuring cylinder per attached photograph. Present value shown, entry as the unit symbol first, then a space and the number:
mL 400
